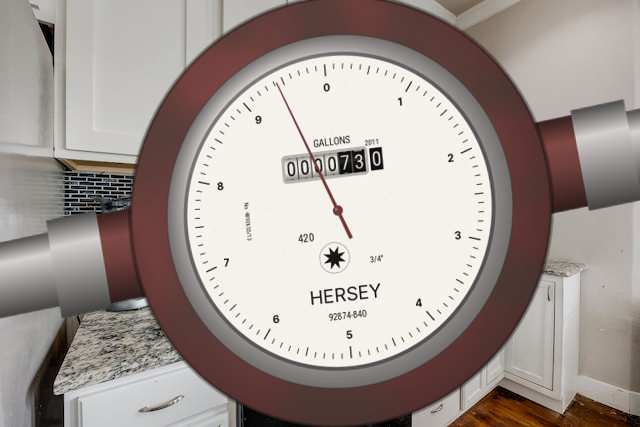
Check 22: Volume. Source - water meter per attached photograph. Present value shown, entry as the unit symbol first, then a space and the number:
gal 729.4
